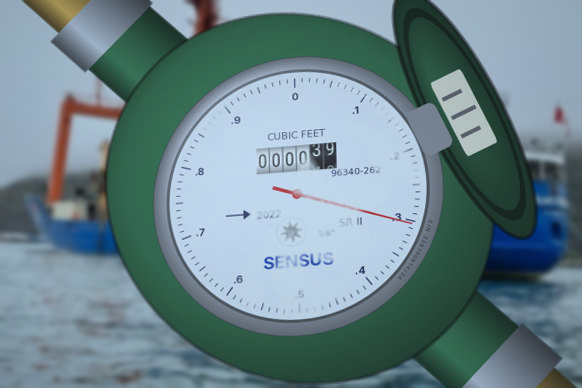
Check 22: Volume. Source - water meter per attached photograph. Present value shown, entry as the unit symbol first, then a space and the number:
ft³ 39.30
